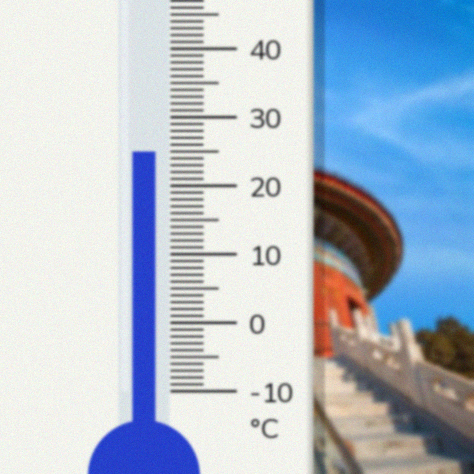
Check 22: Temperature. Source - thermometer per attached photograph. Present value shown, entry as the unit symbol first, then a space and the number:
°C 25
